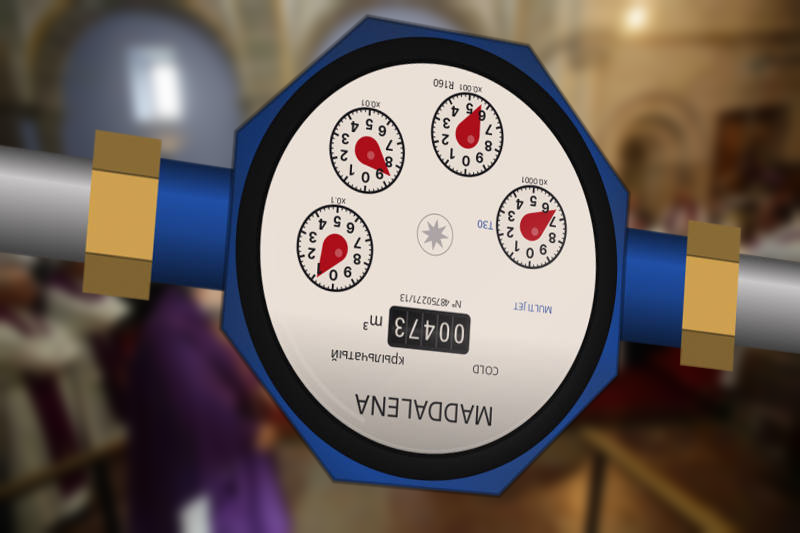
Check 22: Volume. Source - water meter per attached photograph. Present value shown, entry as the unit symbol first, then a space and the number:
m³ 473.0856
